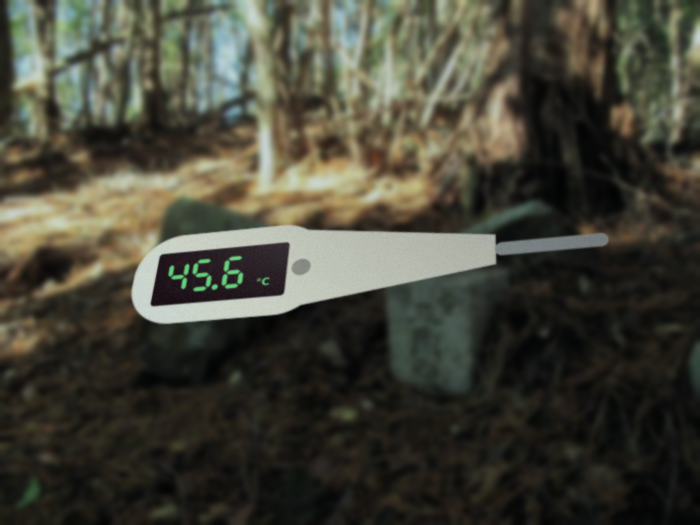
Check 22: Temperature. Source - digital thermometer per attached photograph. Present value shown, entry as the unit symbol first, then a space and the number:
°C 45.6
